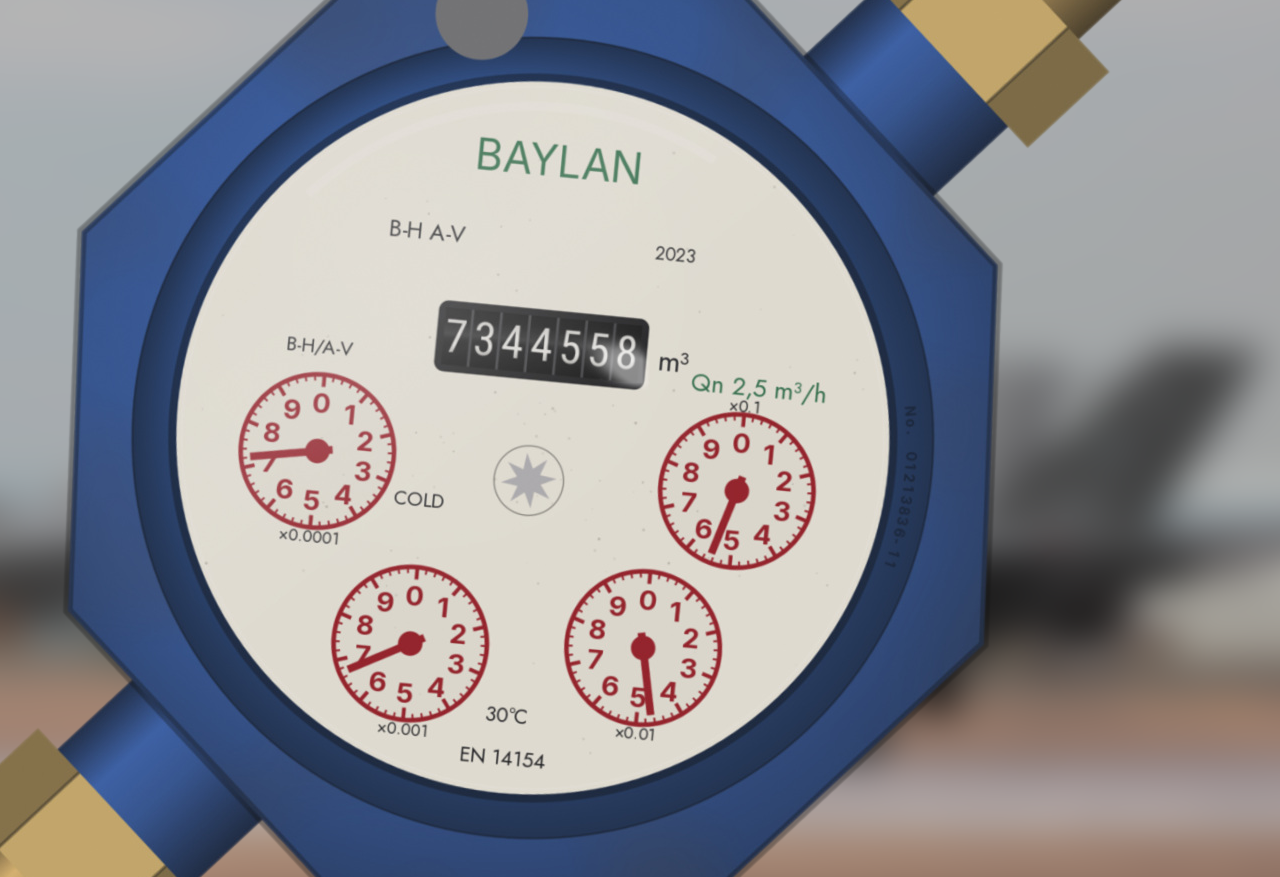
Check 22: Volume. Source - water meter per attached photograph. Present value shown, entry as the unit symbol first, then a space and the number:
m³ 7344558.5467
